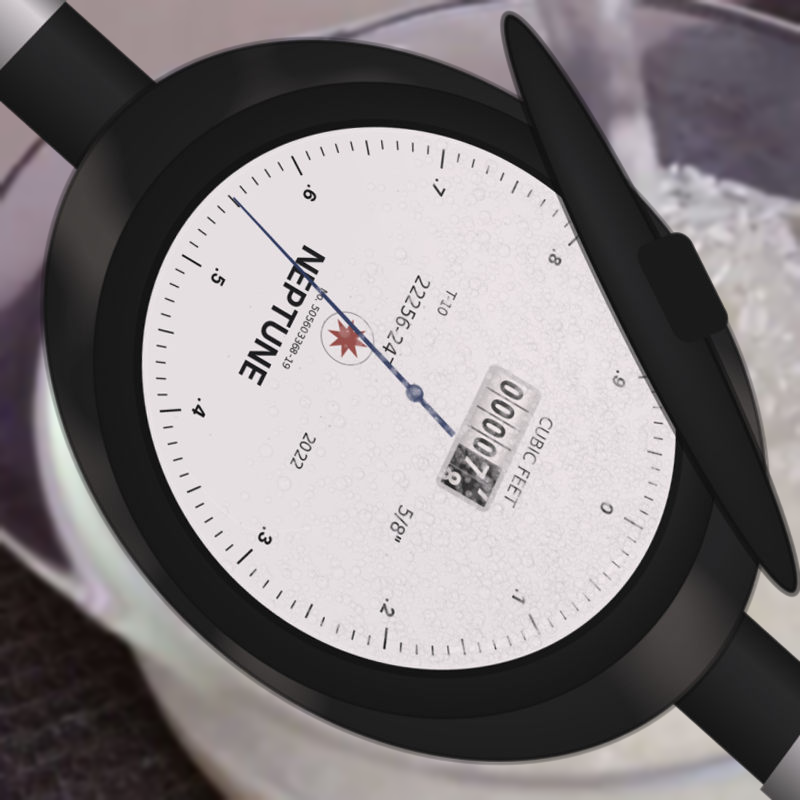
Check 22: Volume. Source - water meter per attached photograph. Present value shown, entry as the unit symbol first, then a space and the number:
ft³ 77.55
